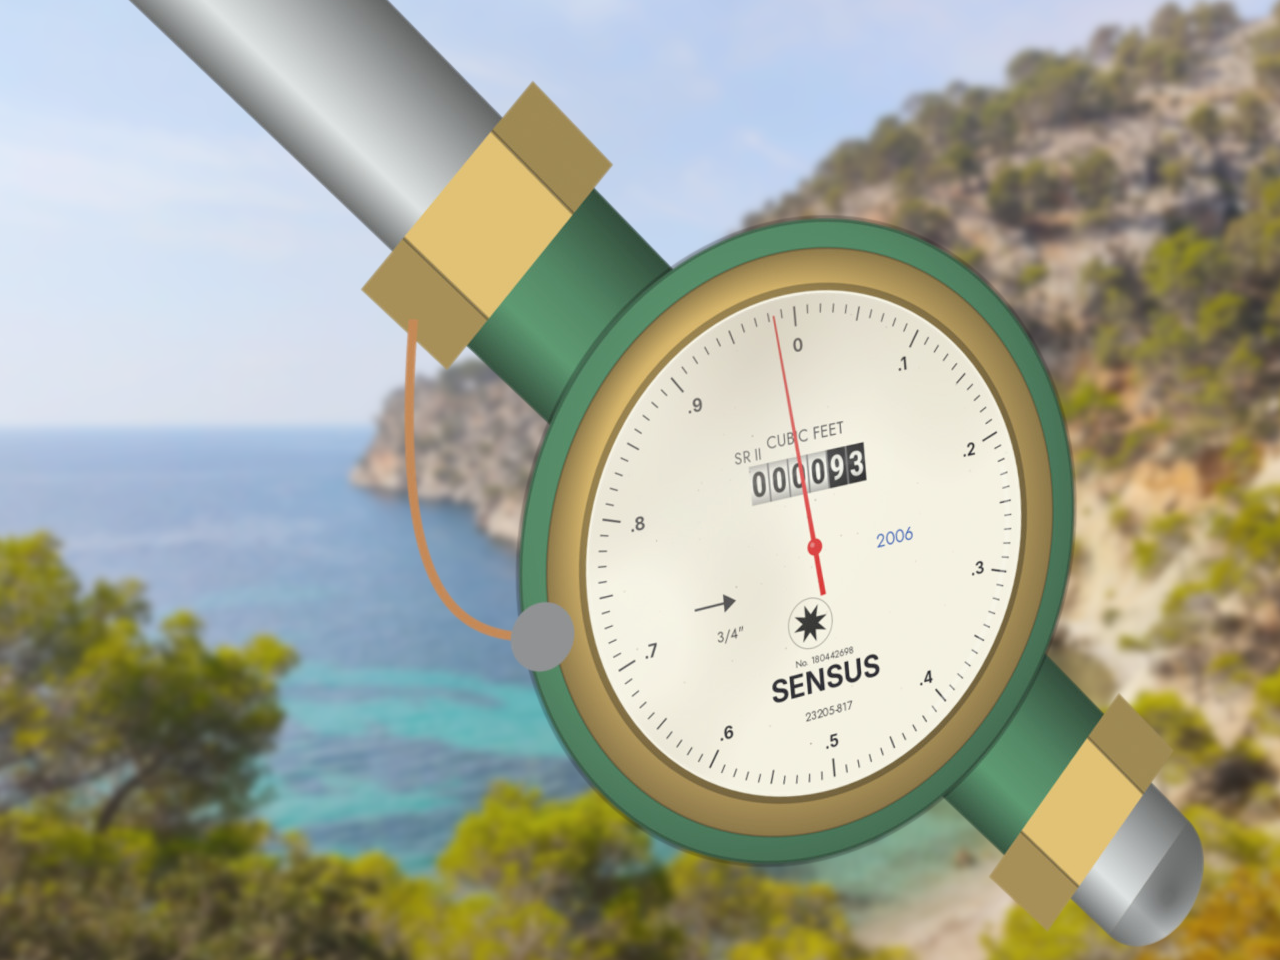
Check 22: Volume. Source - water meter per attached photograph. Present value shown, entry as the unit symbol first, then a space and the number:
ft³ 92.98
